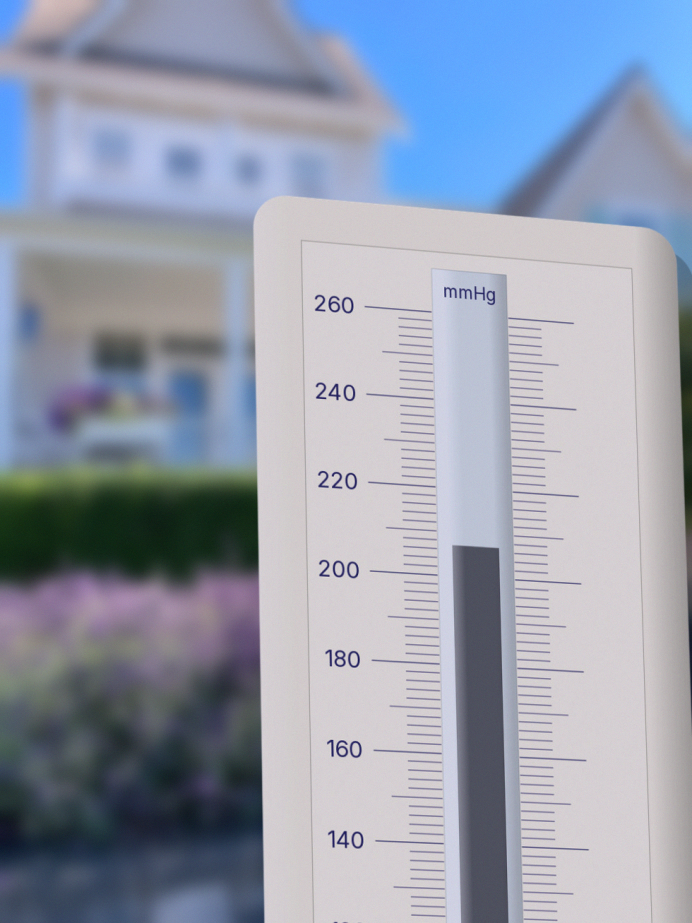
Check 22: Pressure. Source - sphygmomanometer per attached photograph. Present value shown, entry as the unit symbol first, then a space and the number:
mmHg 207
